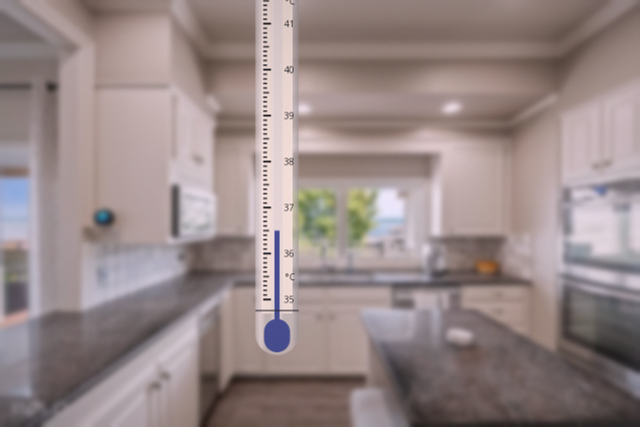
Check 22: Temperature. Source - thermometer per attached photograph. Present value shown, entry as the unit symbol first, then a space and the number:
°C 36.5
